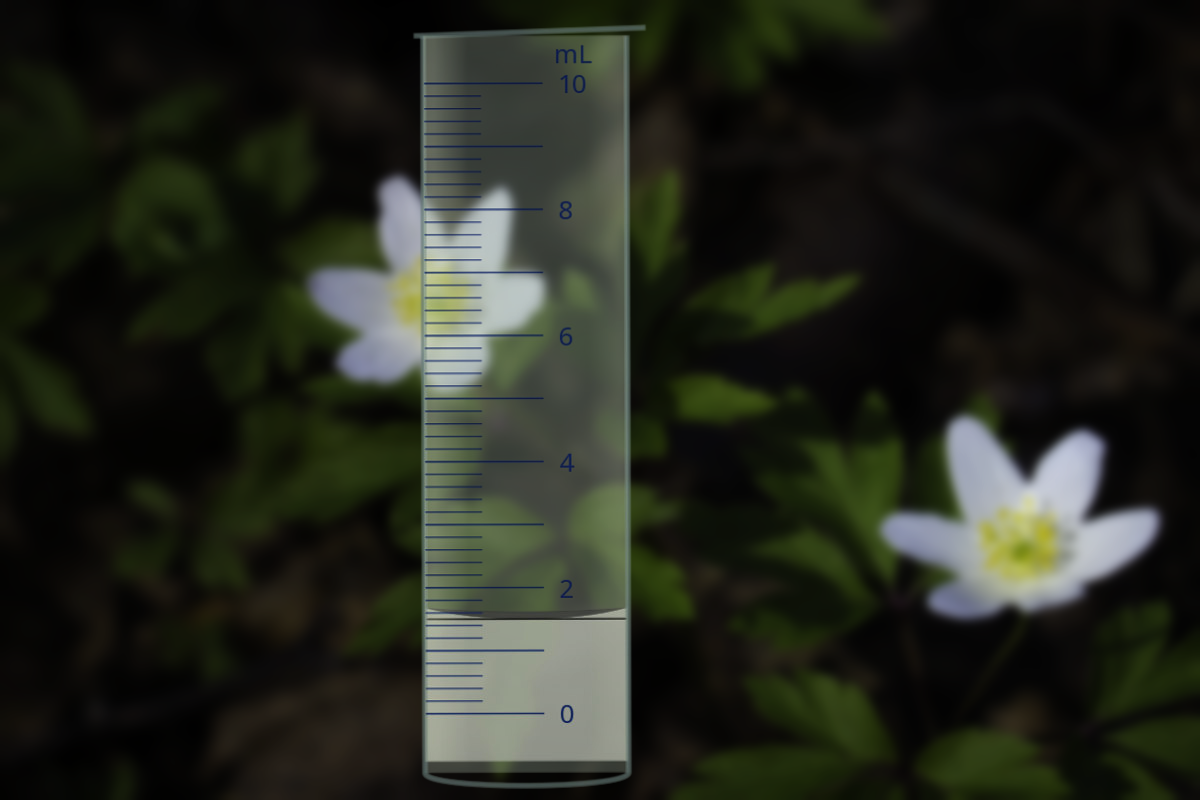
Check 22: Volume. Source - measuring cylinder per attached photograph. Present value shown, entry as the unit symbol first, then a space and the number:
mL 1.5
